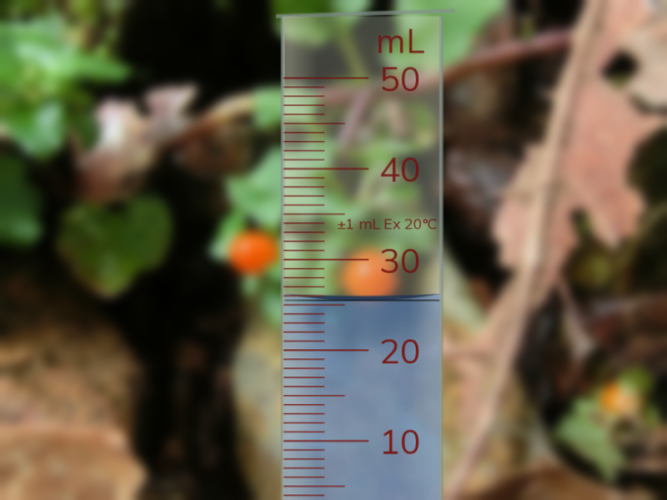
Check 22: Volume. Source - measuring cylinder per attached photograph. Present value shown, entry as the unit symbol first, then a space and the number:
mL 25.5
